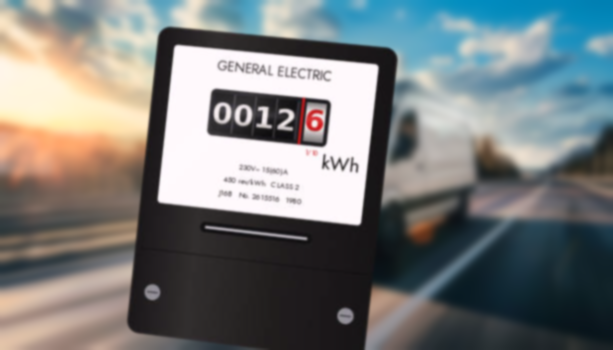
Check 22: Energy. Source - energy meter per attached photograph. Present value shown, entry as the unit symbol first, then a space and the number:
kWh 12.6
